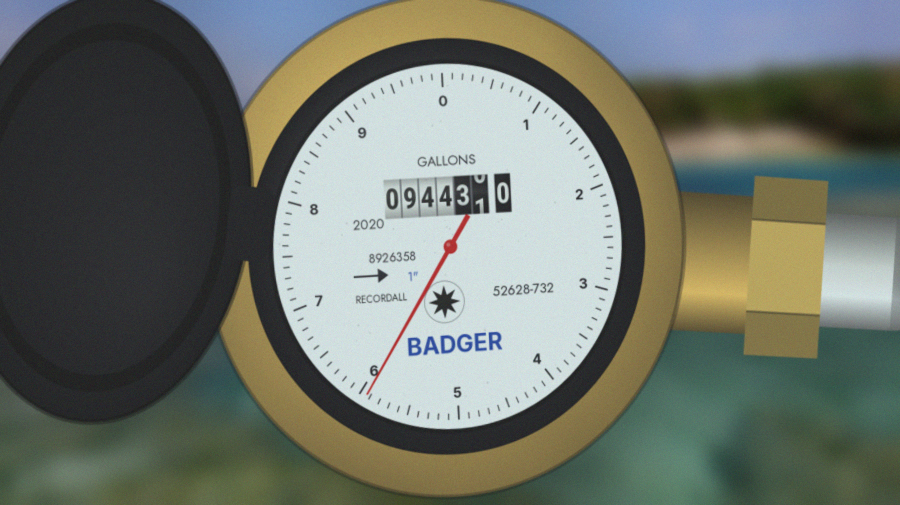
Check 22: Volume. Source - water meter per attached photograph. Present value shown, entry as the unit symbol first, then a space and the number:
gal 944305.9
